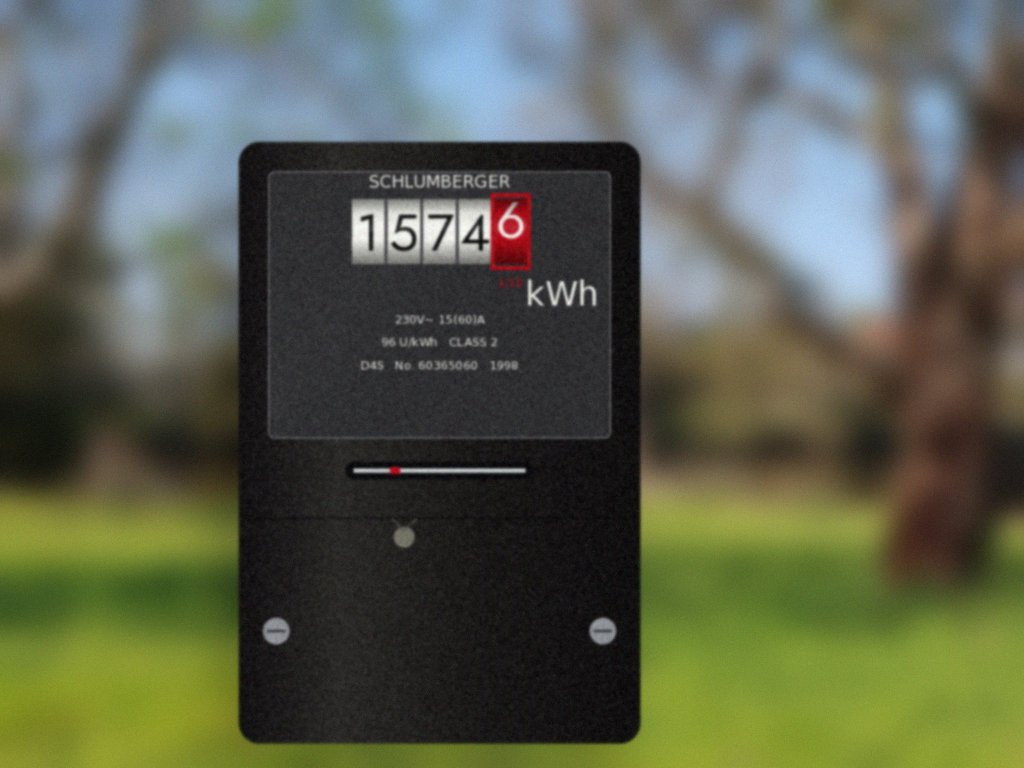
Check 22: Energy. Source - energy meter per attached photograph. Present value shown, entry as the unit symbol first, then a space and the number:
kWh 1574.6
